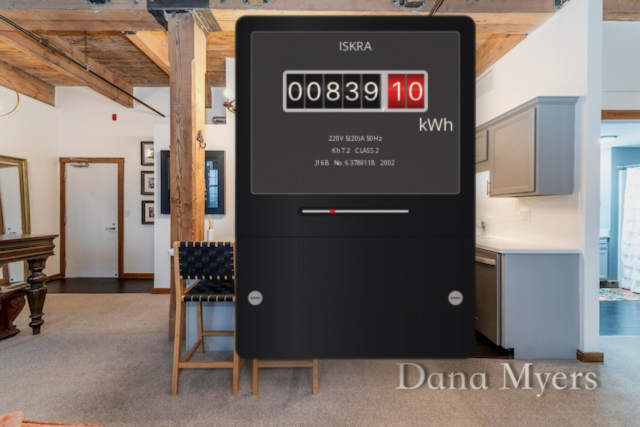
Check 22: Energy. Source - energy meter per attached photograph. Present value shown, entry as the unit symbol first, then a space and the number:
kWh 839.10
